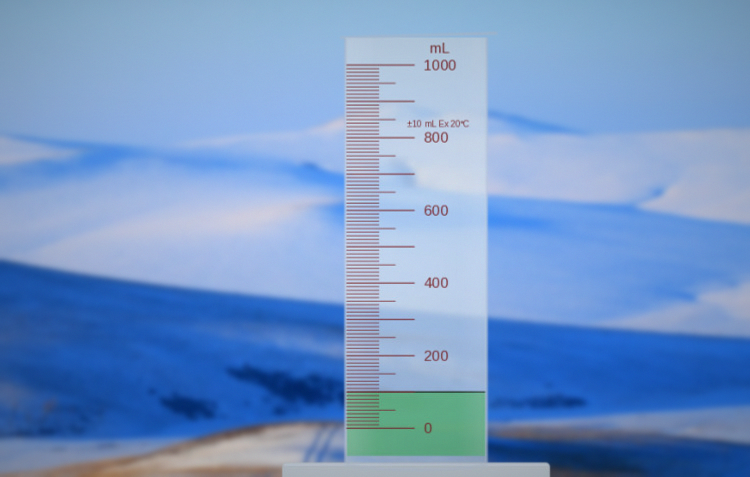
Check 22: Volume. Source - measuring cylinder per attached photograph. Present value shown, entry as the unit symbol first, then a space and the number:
mL 100
